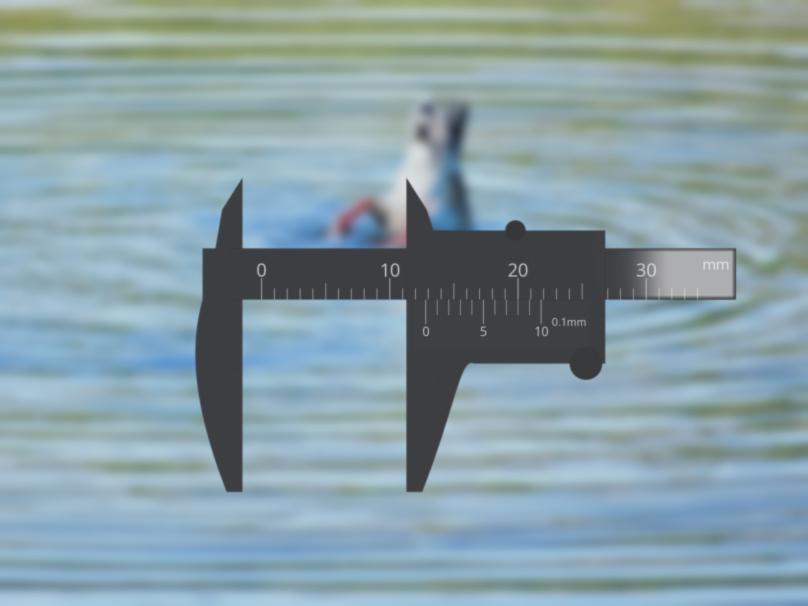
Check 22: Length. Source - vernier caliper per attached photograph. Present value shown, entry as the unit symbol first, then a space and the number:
mm 12.8
